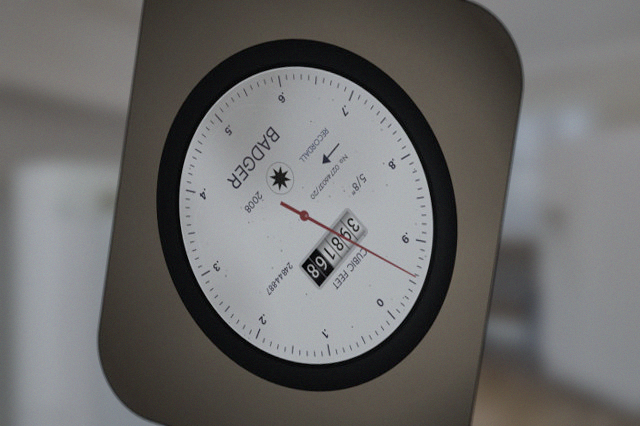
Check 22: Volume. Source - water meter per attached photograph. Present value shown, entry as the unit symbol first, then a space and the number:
ft³ 398167.94
